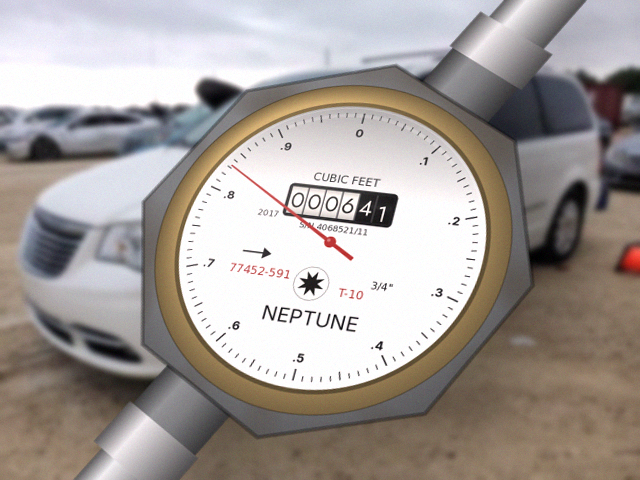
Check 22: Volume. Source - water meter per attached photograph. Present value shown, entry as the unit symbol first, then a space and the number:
ft³ 640.83
